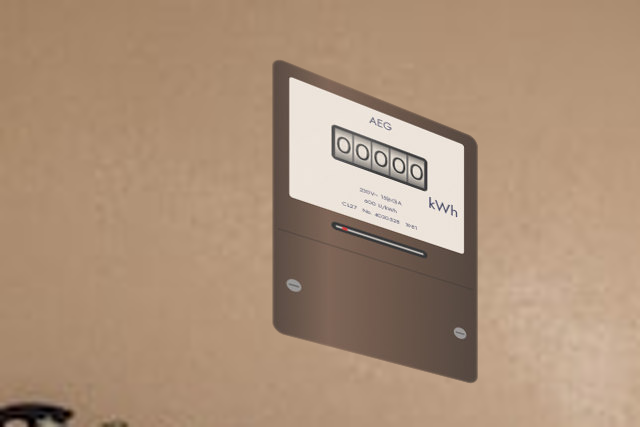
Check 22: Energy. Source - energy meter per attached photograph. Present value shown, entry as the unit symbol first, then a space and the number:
kWh 0
